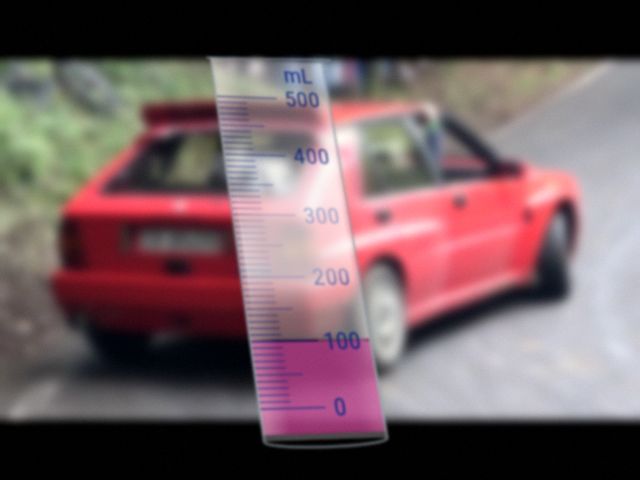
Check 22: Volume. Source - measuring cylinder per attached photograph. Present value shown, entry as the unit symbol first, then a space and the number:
mL 100
